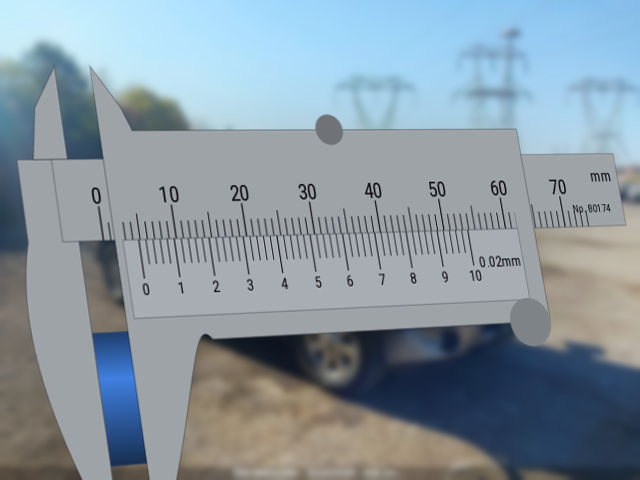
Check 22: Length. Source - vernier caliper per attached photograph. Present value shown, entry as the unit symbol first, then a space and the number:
mm 4.8
